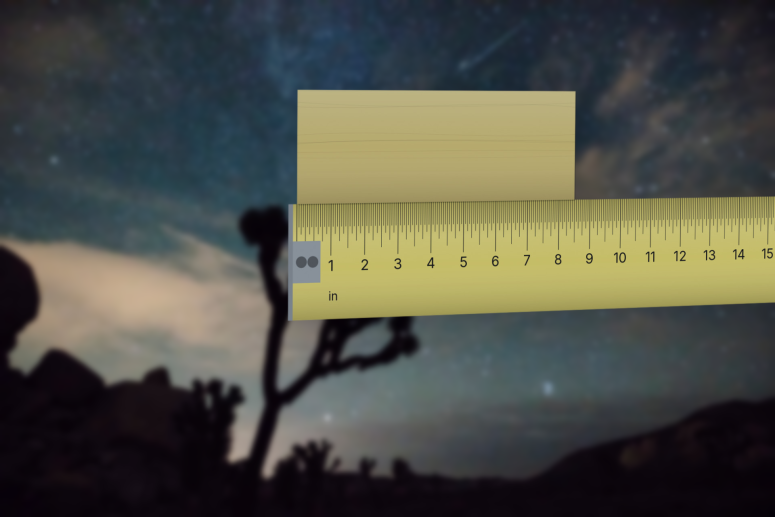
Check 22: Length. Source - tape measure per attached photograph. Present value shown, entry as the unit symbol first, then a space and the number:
in 8.5
